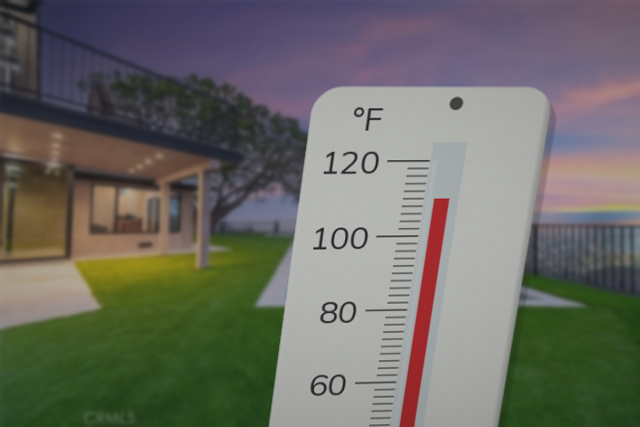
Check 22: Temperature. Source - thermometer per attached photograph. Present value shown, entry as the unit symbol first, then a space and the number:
°F 110
